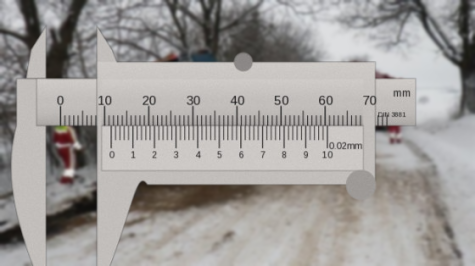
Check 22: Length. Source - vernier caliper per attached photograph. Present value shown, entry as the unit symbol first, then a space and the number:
mm 11.5
